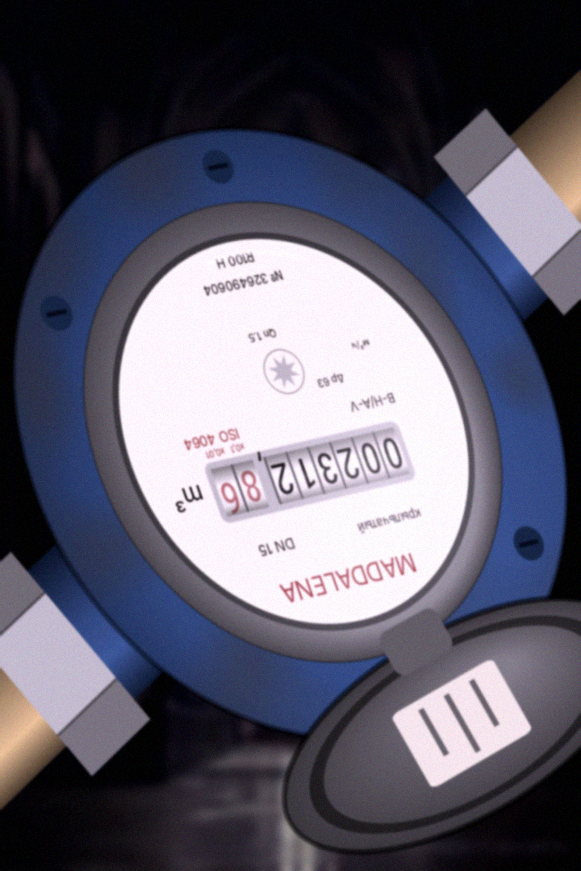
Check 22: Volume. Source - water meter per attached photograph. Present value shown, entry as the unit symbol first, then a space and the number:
m³ 2312.86
